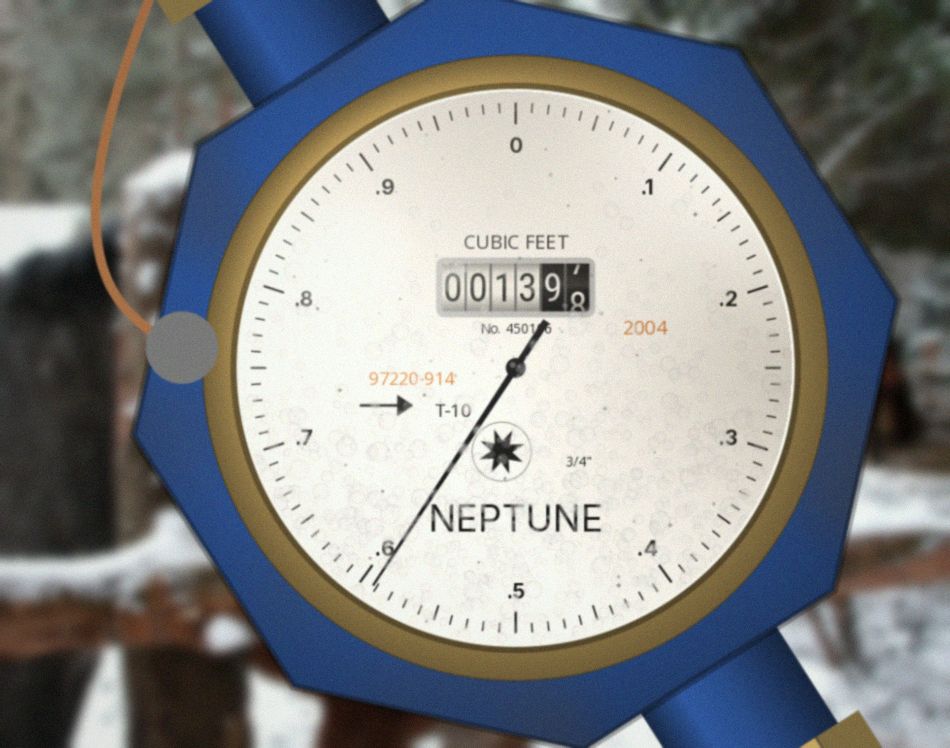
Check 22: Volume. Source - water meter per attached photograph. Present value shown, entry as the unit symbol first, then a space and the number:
ft³ 1397.59
